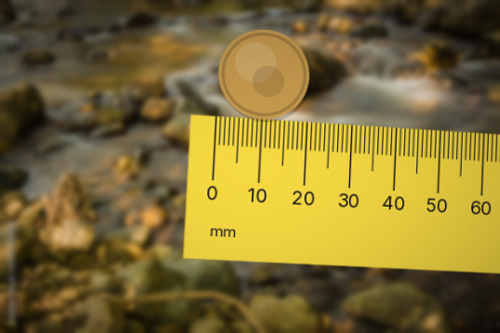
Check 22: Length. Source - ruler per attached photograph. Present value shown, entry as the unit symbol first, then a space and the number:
mm 20
